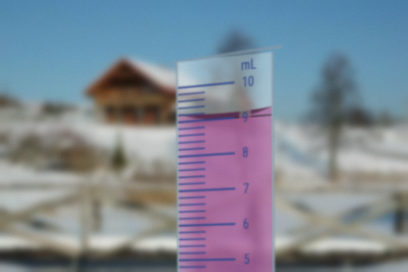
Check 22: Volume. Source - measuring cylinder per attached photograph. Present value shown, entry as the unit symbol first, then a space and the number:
mL 9
